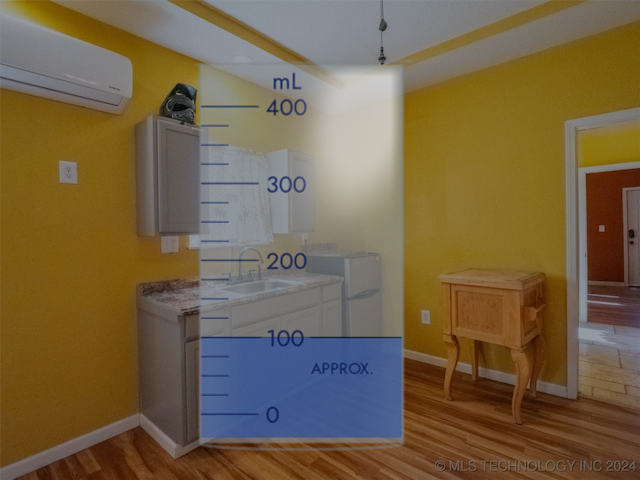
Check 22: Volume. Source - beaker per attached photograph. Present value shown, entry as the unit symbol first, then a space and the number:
mL 100
